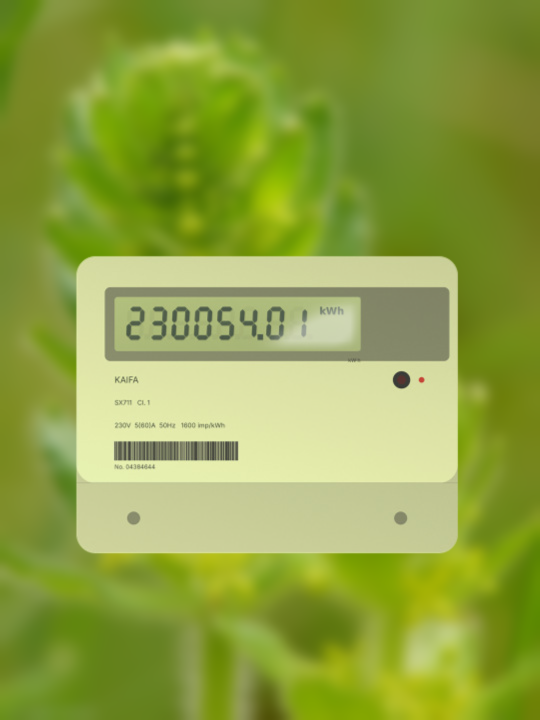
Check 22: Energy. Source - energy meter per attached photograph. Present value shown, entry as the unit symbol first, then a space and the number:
kWh 230054.01
